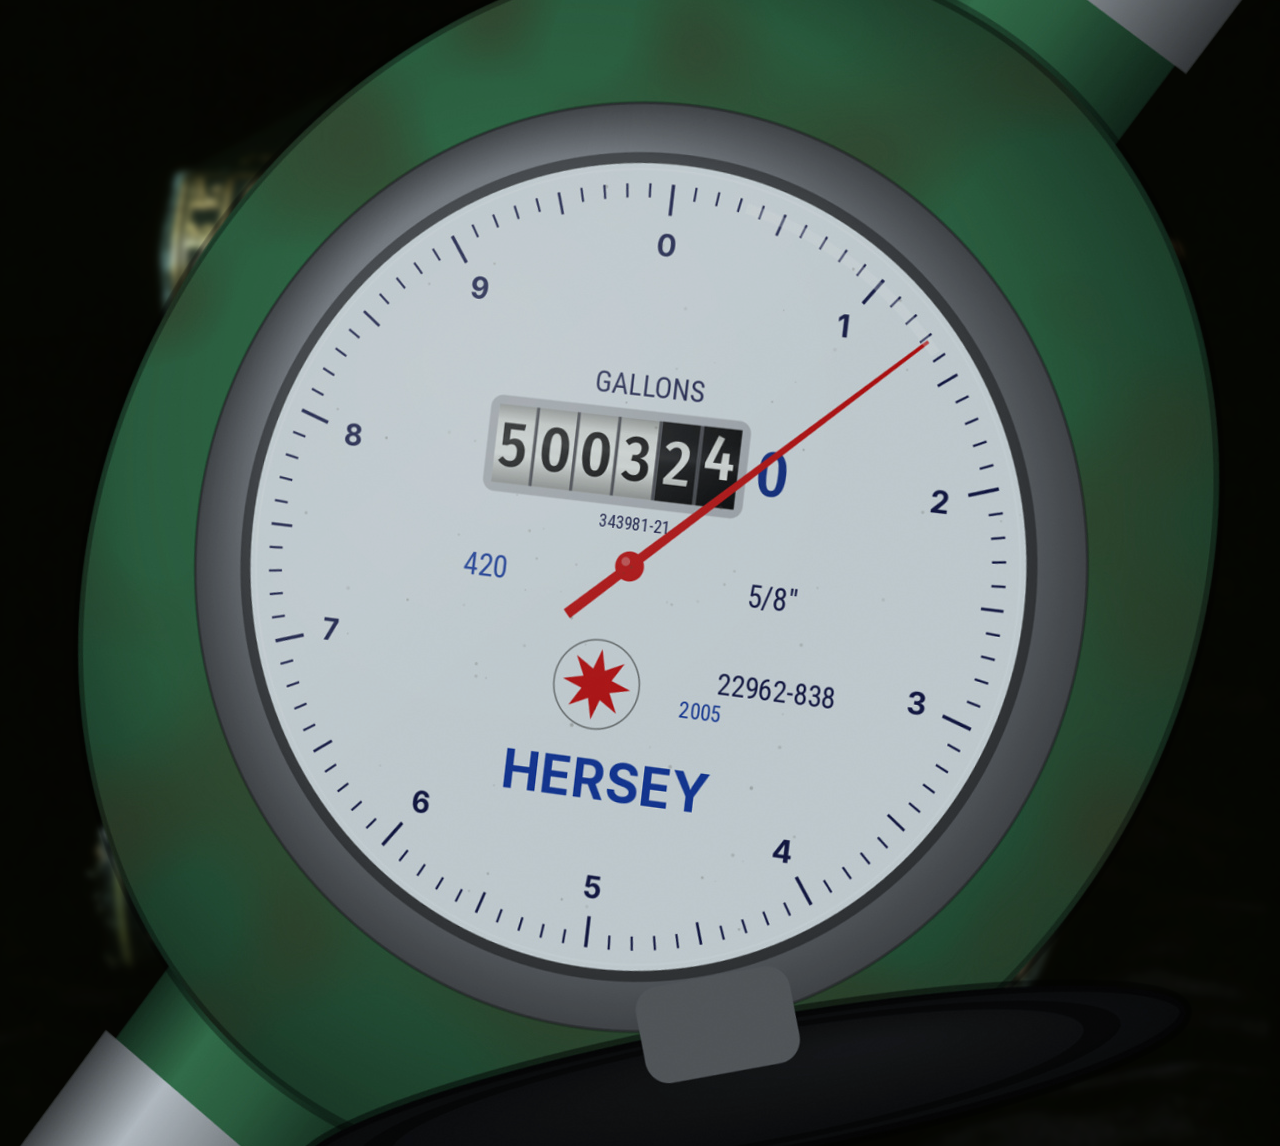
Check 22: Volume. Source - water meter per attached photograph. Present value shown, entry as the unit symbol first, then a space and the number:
gal 5003241.3
